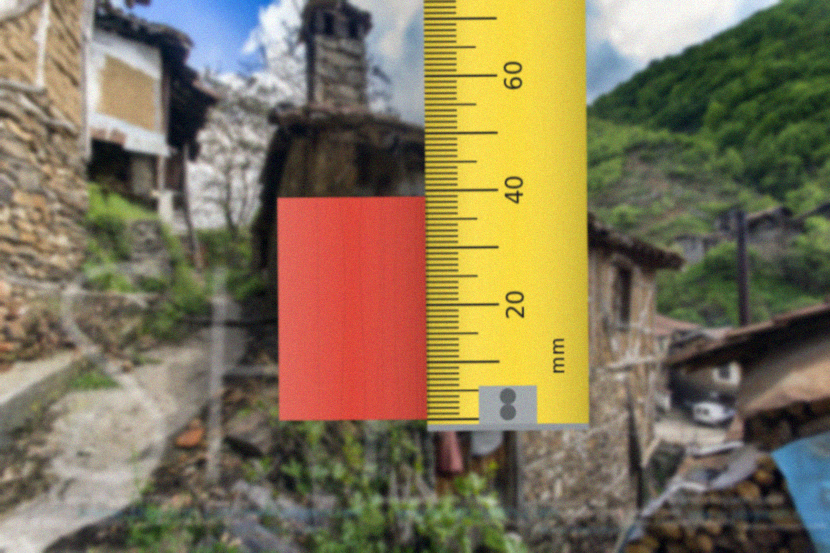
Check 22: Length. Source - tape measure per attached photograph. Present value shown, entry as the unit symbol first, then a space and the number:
mm 39
